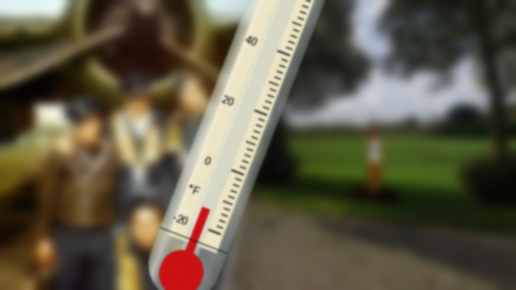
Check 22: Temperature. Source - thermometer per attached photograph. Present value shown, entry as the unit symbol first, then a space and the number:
°F -14
